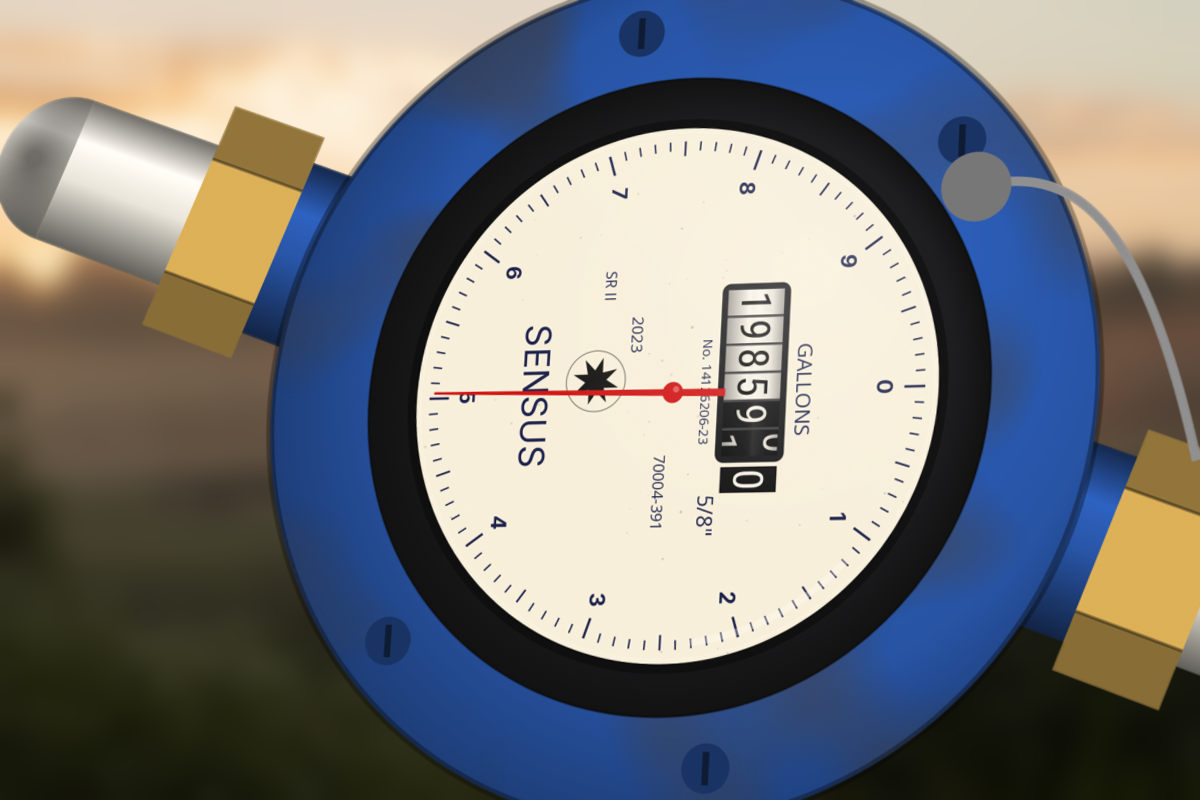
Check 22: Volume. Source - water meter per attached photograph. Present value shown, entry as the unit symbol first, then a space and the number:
gal 1985905.0
